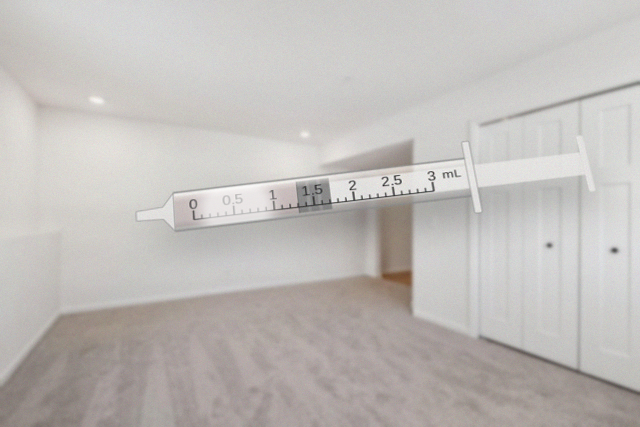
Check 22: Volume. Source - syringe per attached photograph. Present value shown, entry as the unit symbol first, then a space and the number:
mL 1.3
